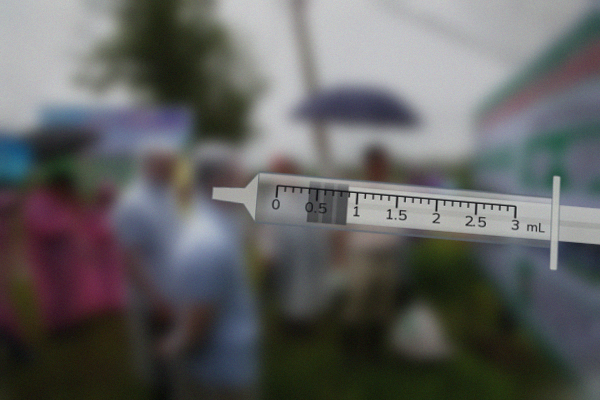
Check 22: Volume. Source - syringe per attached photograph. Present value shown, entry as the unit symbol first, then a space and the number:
mL 0.4
